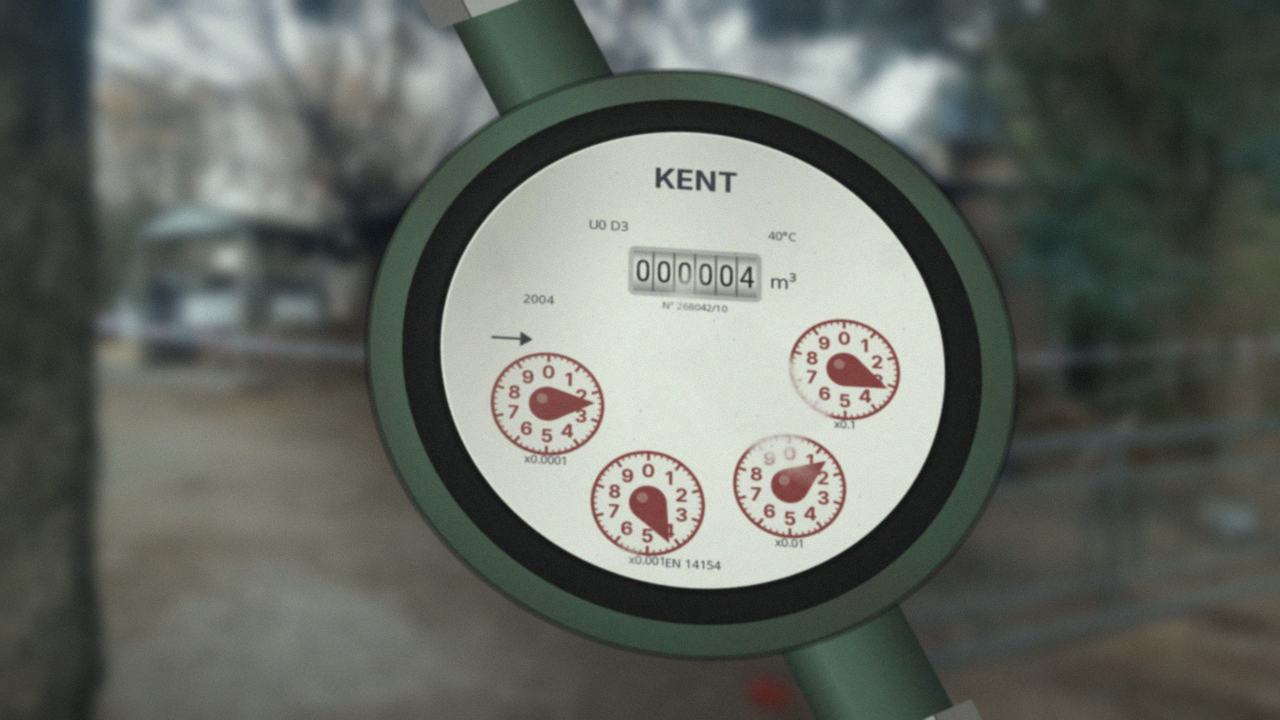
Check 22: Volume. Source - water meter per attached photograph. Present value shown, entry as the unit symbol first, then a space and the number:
m³ 4.3142
